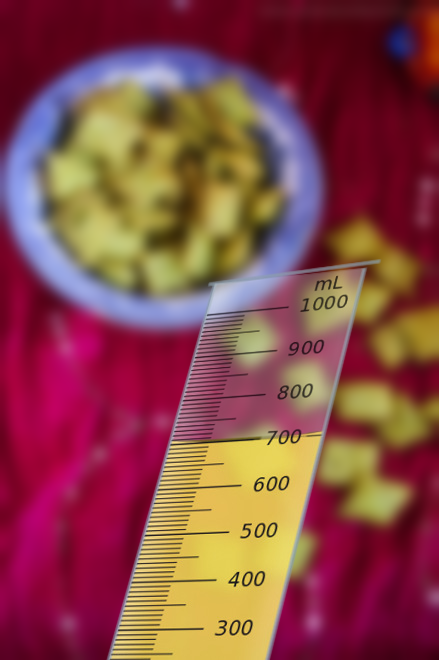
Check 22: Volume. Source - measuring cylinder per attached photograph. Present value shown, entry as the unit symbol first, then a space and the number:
mL 700
